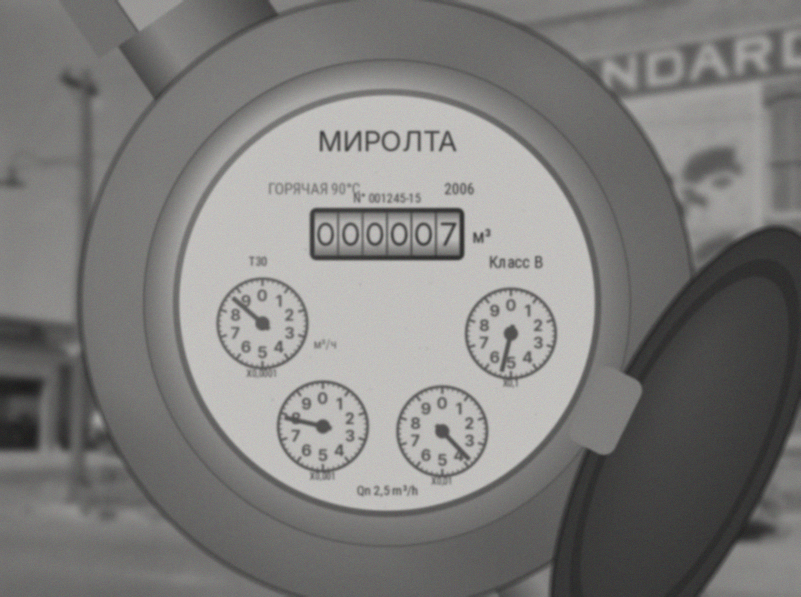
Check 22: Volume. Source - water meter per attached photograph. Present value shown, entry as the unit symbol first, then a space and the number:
m³ 7.5378
